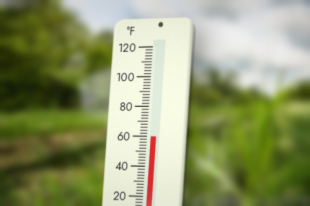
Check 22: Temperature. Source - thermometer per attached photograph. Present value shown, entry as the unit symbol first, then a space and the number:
°F 60
